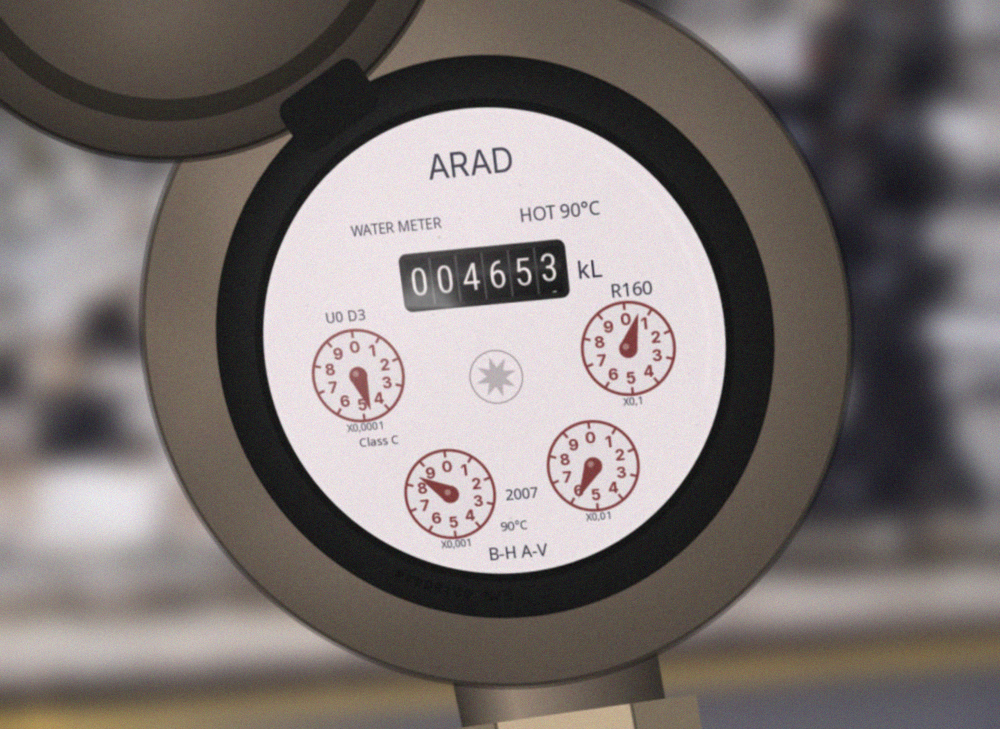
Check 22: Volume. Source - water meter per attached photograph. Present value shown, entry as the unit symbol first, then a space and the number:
kL 4653.0584
